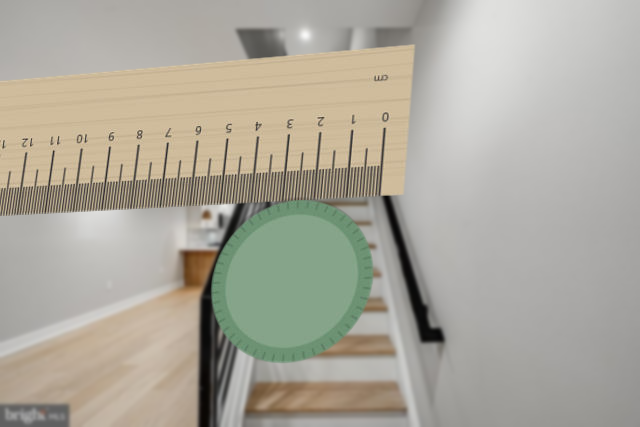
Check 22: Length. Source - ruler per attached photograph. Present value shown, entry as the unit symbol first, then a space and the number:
cm 5
